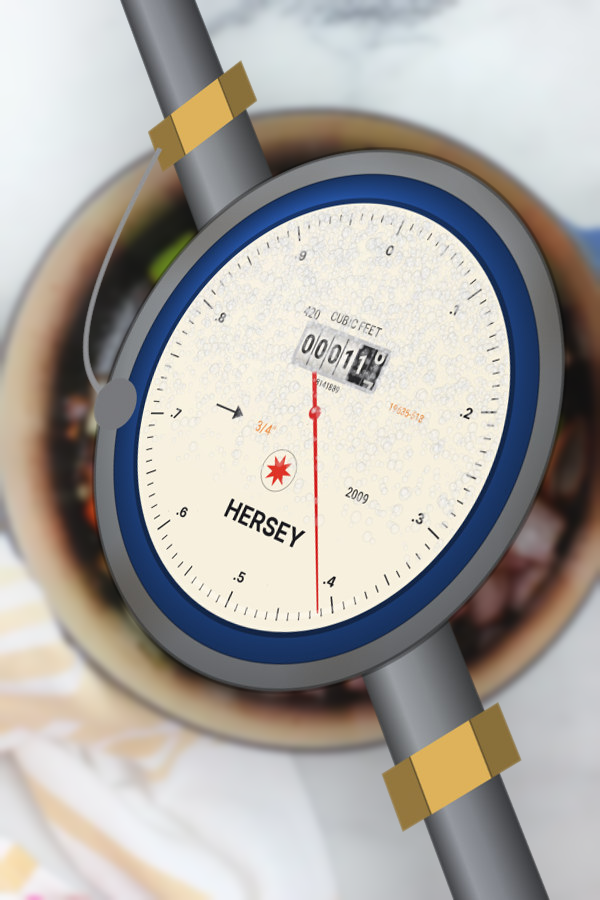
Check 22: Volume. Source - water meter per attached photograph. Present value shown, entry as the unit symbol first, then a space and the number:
ft³ 116.41
